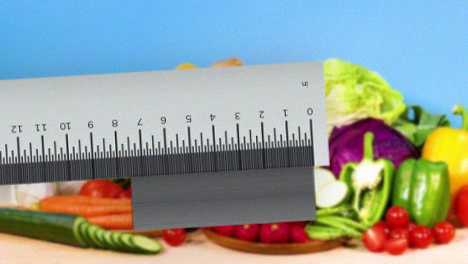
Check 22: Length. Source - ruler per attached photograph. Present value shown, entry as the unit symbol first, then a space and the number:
in 7.5
